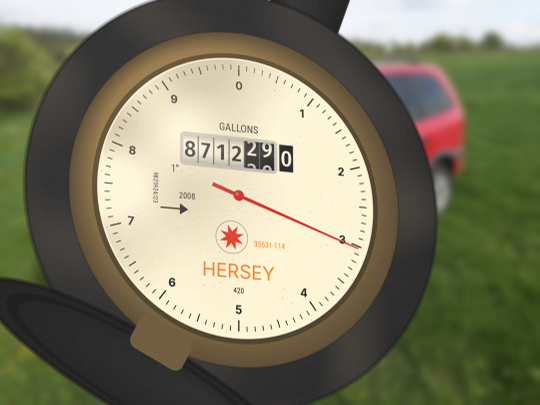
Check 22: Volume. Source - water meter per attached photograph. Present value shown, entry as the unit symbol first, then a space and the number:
gal 8712293.0
